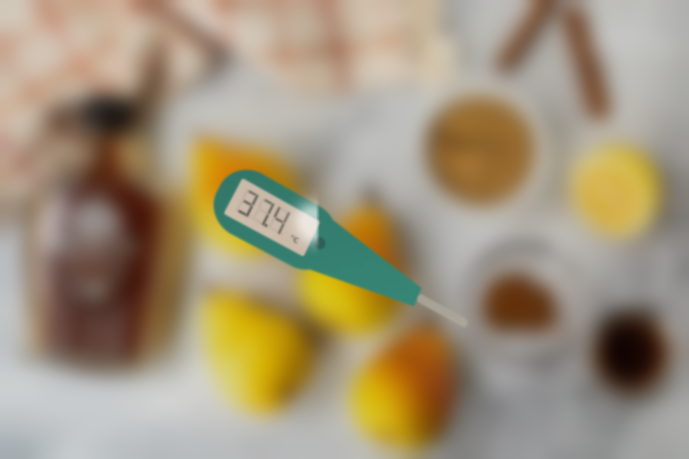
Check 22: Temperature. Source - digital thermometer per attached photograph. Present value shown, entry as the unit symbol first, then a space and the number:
°C 37.4
